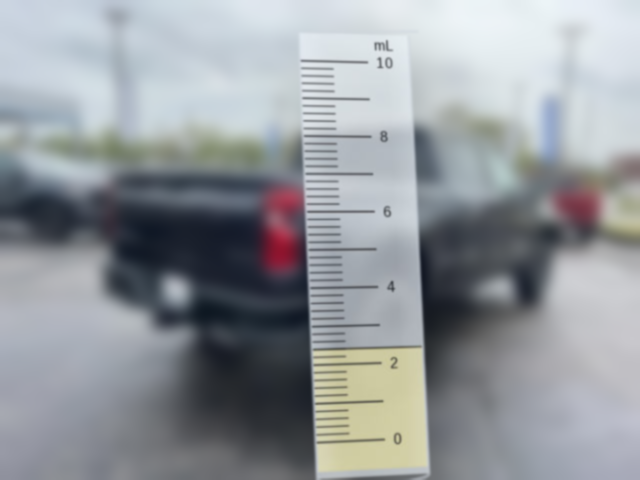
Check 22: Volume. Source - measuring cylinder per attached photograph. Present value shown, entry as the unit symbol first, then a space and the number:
mL 2.4
